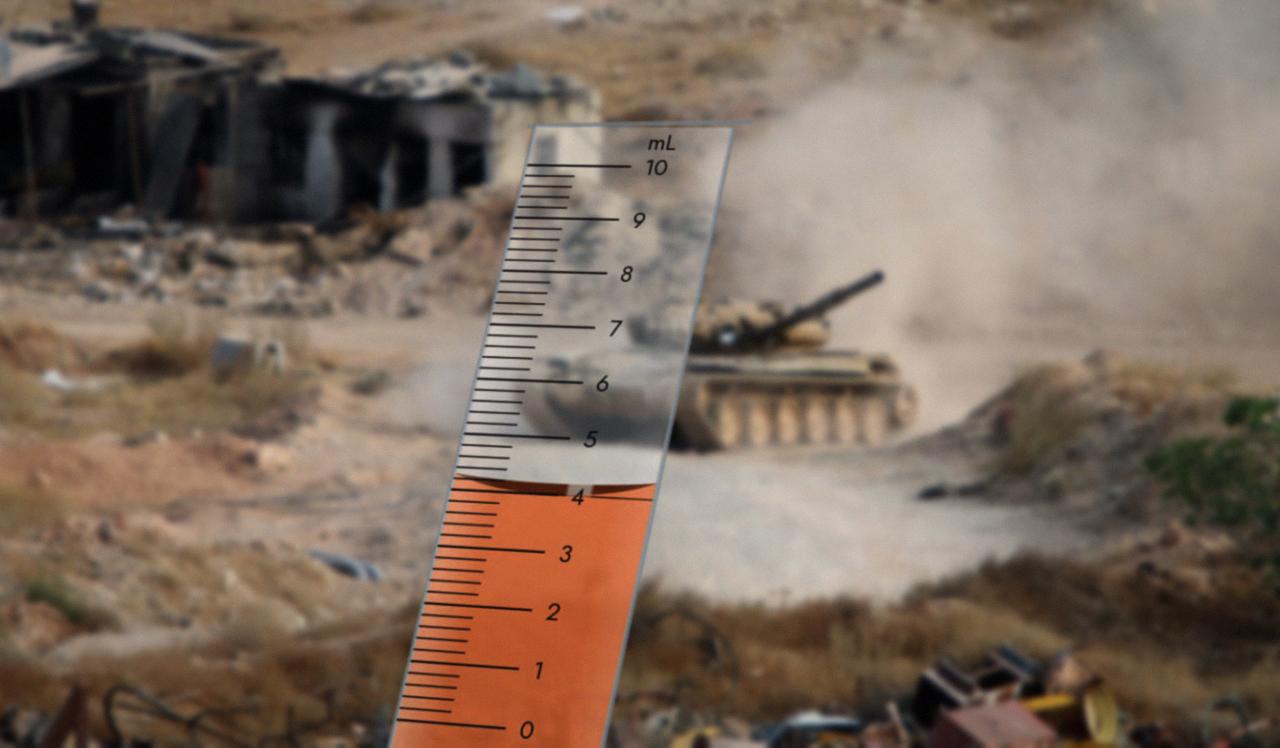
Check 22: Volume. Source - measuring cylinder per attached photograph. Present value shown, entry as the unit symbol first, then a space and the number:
mL 4
